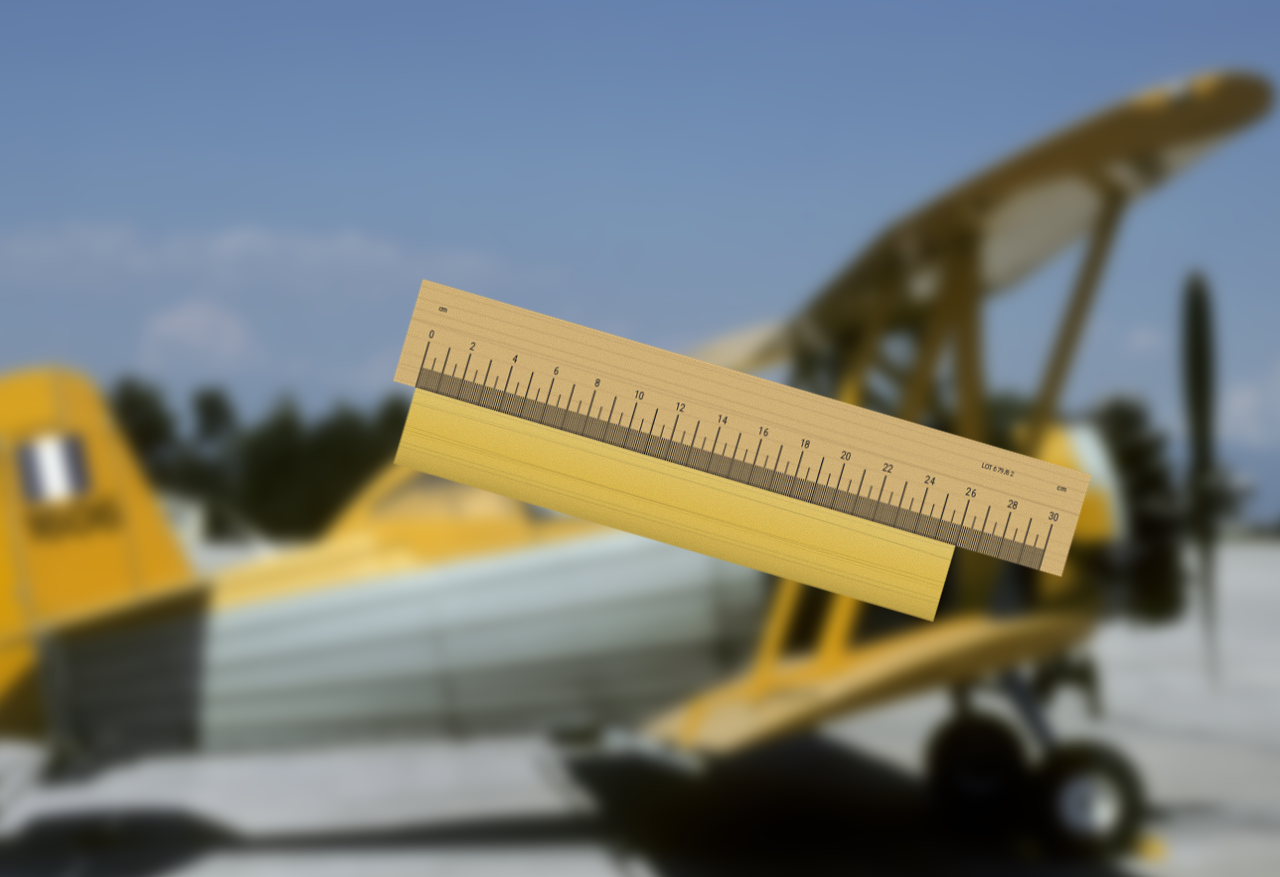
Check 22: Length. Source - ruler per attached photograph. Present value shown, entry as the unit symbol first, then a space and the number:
cm 26
